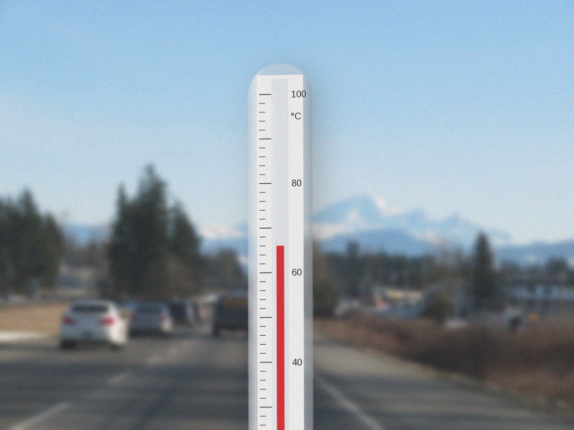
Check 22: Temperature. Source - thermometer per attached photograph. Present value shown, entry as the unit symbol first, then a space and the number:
°C 66
